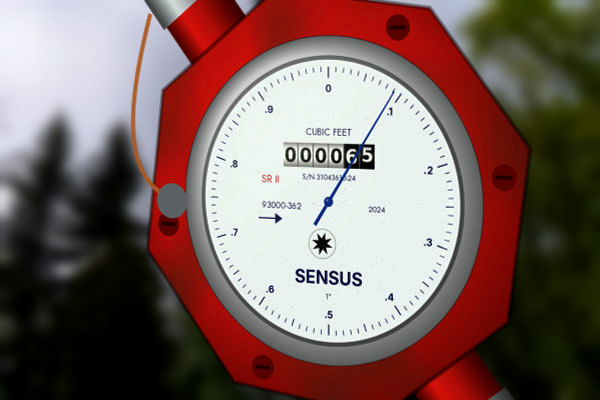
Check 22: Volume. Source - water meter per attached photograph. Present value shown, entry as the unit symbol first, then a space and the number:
ft³ 65.09
